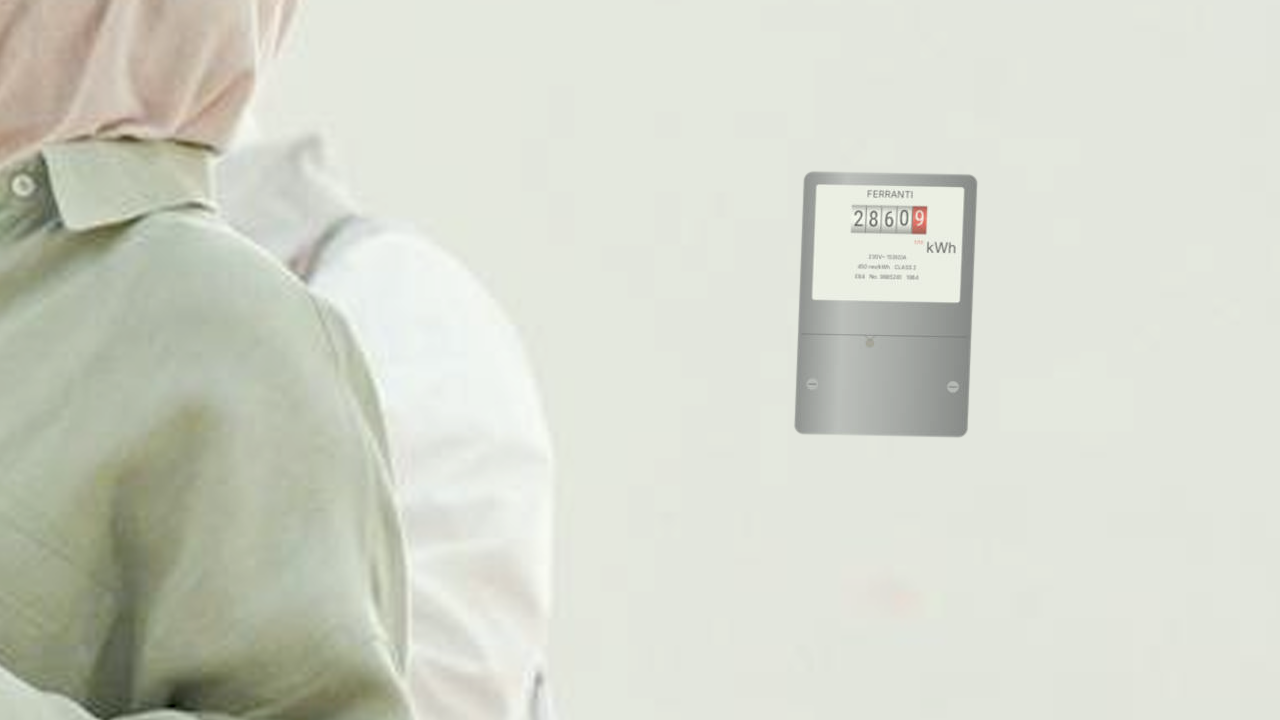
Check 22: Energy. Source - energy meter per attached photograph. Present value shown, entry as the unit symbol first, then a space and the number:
kWh 2860.9
